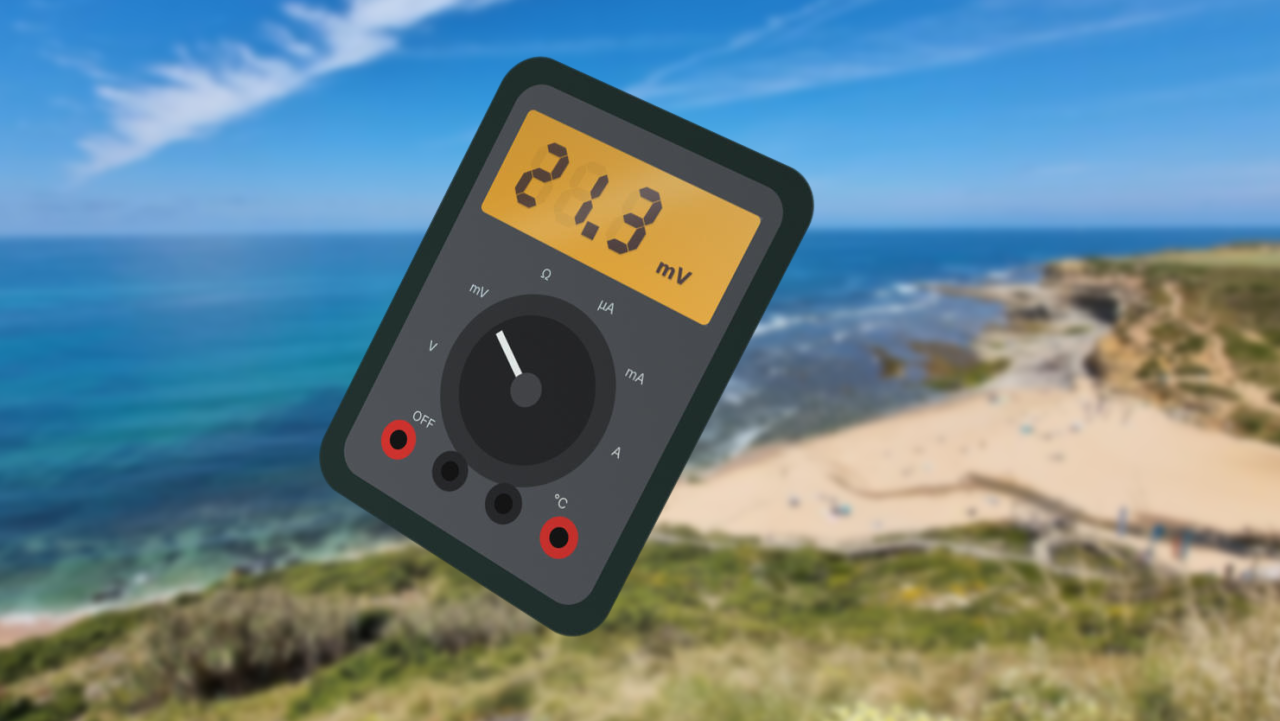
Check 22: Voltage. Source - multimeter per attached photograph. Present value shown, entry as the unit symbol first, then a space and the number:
mV 21.3
